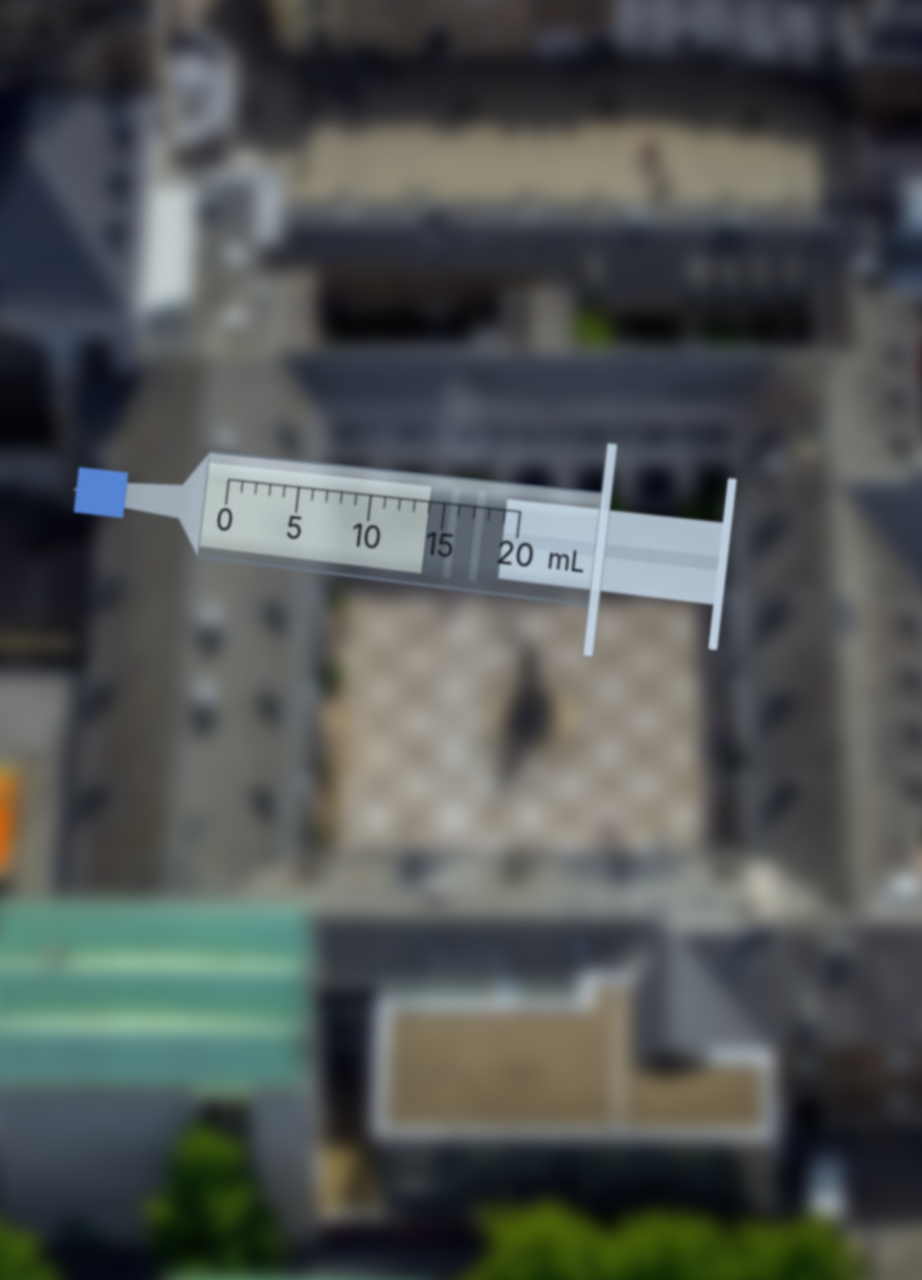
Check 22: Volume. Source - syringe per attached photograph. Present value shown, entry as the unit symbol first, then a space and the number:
mL 14
